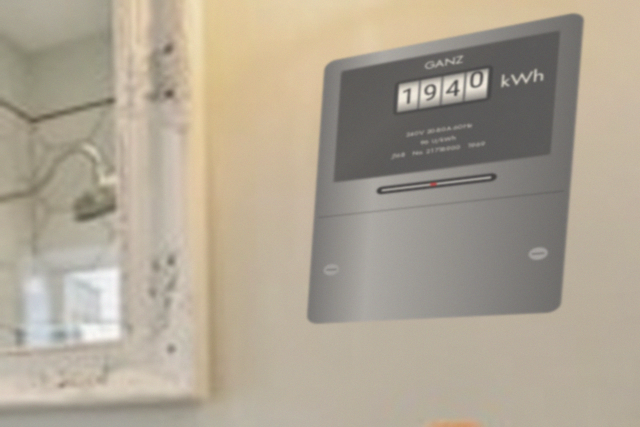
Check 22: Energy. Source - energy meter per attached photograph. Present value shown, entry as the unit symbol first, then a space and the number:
kWh 1940
